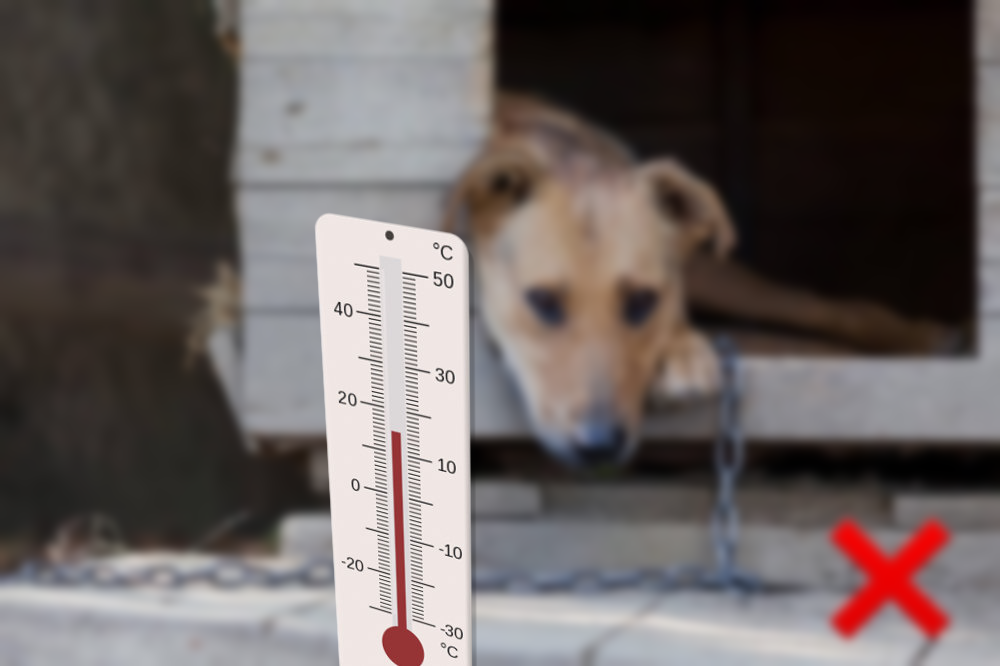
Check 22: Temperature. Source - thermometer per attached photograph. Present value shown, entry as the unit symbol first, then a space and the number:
°C 15
